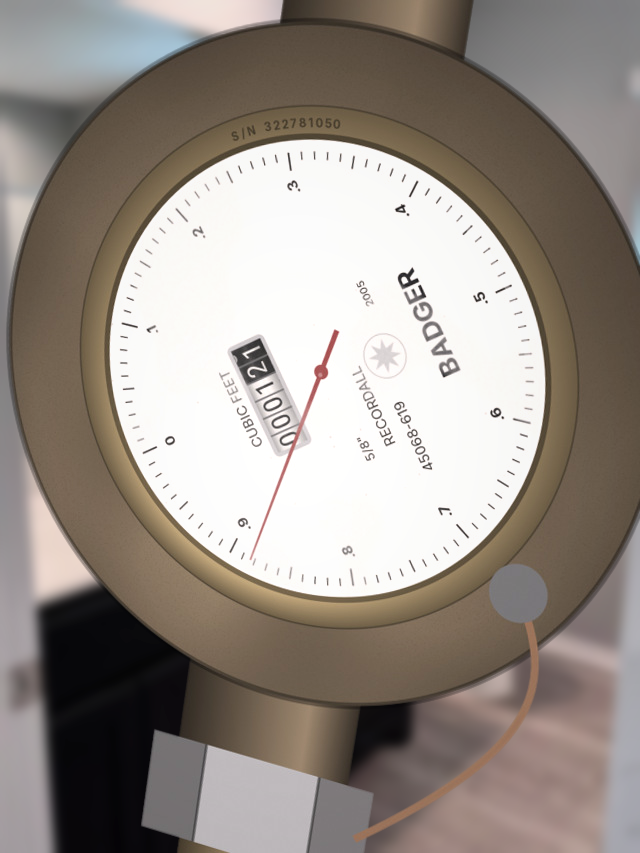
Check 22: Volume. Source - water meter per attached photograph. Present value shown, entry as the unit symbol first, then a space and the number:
ft³ 120.88
